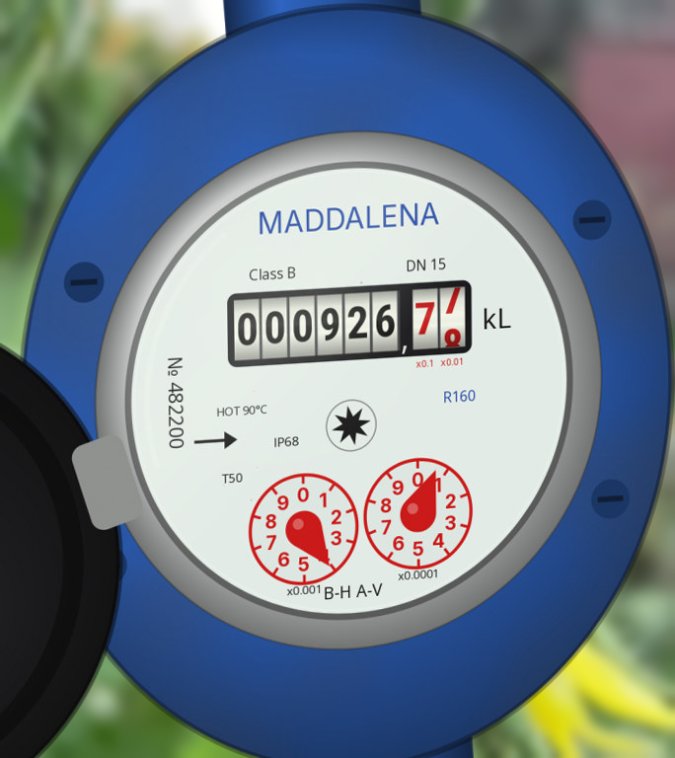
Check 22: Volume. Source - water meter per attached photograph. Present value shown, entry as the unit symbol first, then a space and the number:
kL 926.7740
